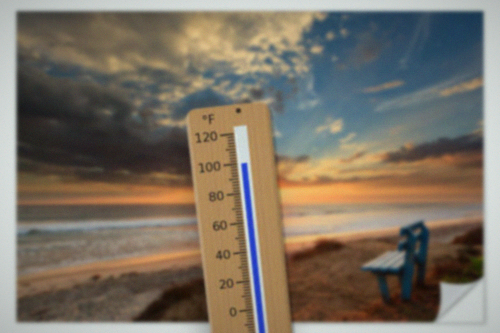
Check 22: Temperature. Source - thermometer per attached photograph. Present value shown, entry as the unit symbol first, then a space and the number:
°F 100
